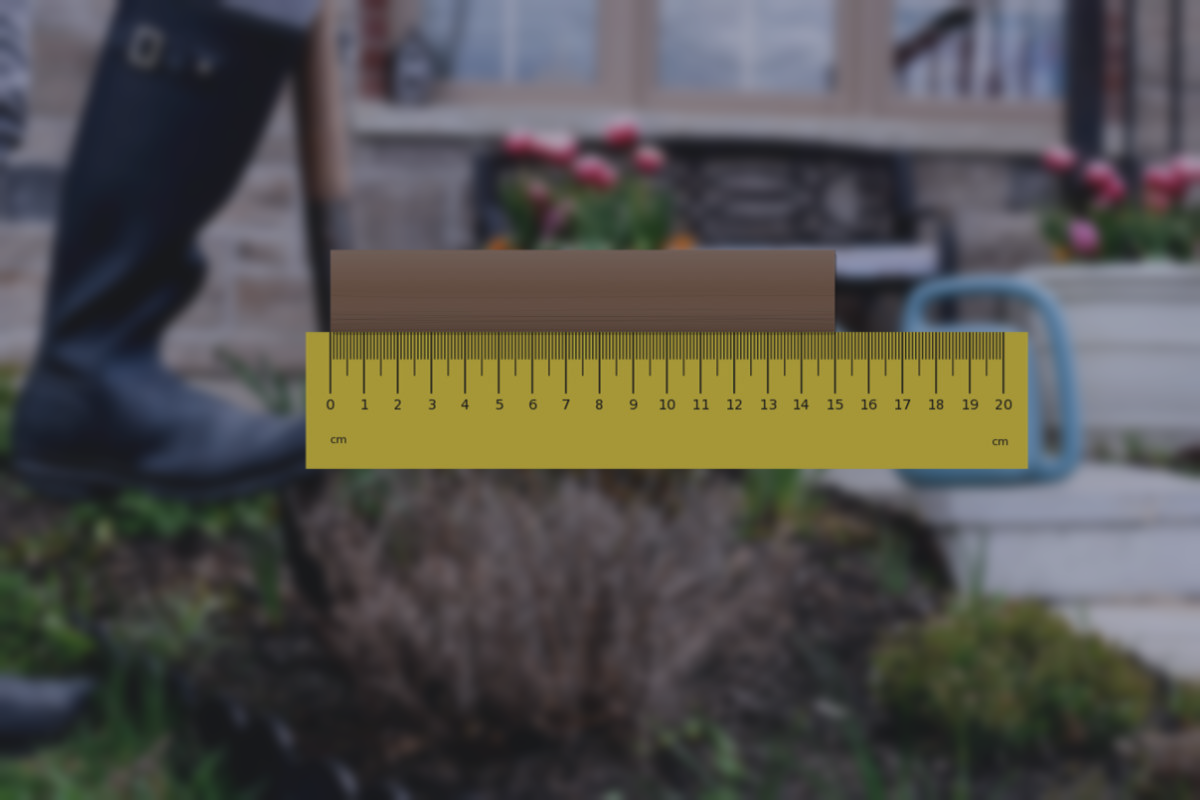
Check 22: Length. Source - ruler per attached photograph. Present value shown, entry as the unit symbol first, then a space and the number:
cm 15
